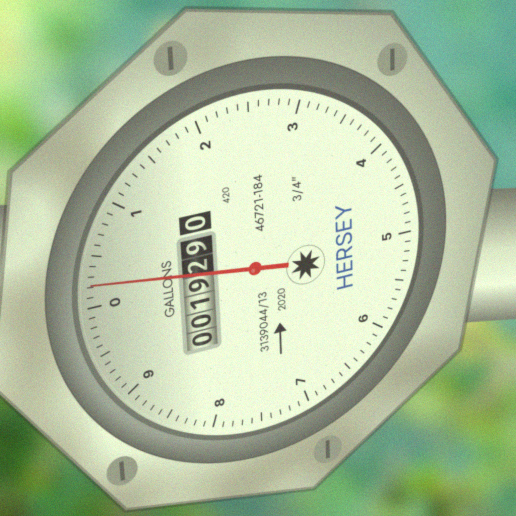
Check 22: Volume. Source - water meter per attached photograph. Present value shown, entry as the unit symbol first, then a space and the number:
gal 19290.2
